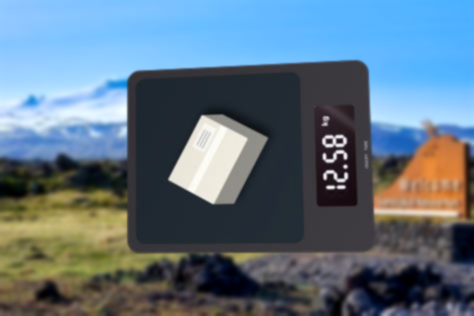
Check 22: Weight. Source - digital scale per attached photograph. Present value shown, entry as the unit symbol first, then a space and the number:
kg 12.58
